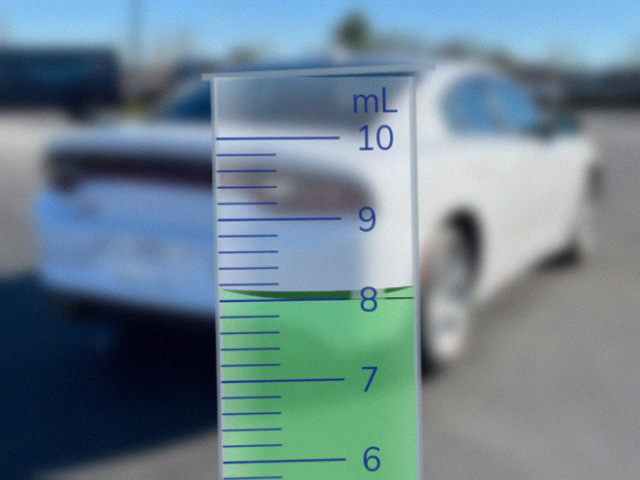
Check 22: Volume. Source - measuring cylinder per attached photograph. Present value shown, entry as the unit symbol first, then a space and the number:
mL 8
